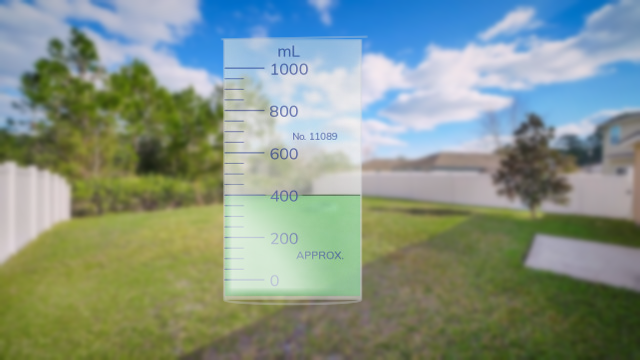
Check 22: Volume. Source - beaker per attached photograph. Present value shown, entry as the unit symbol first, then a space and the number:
mL 400
